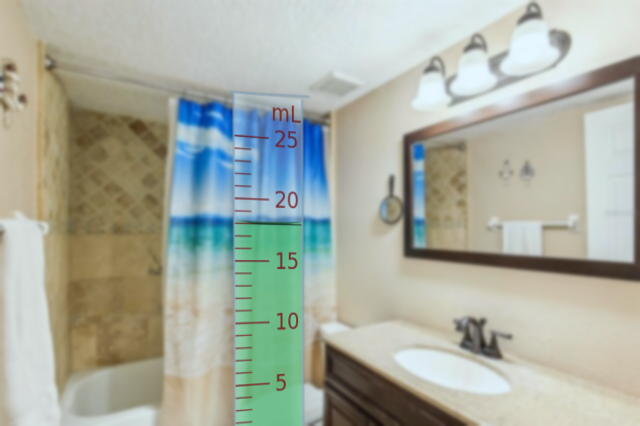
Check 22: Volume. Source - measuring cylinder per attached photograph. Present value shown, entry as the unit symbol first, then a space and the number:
mL 18
